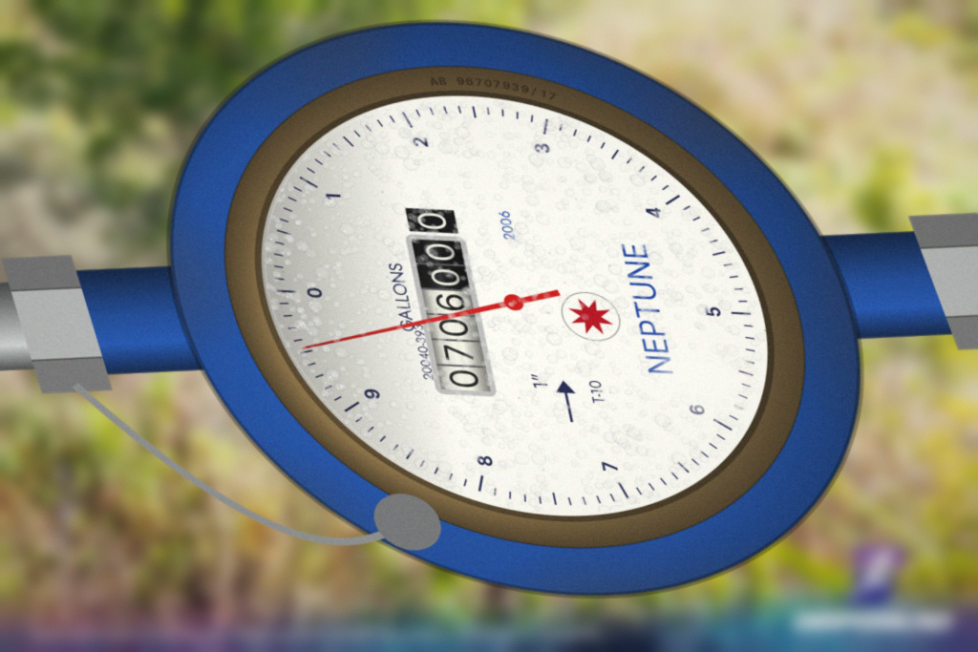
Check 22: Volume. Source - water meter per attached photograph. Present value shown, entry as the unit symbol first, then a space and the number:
gal 705999.5
